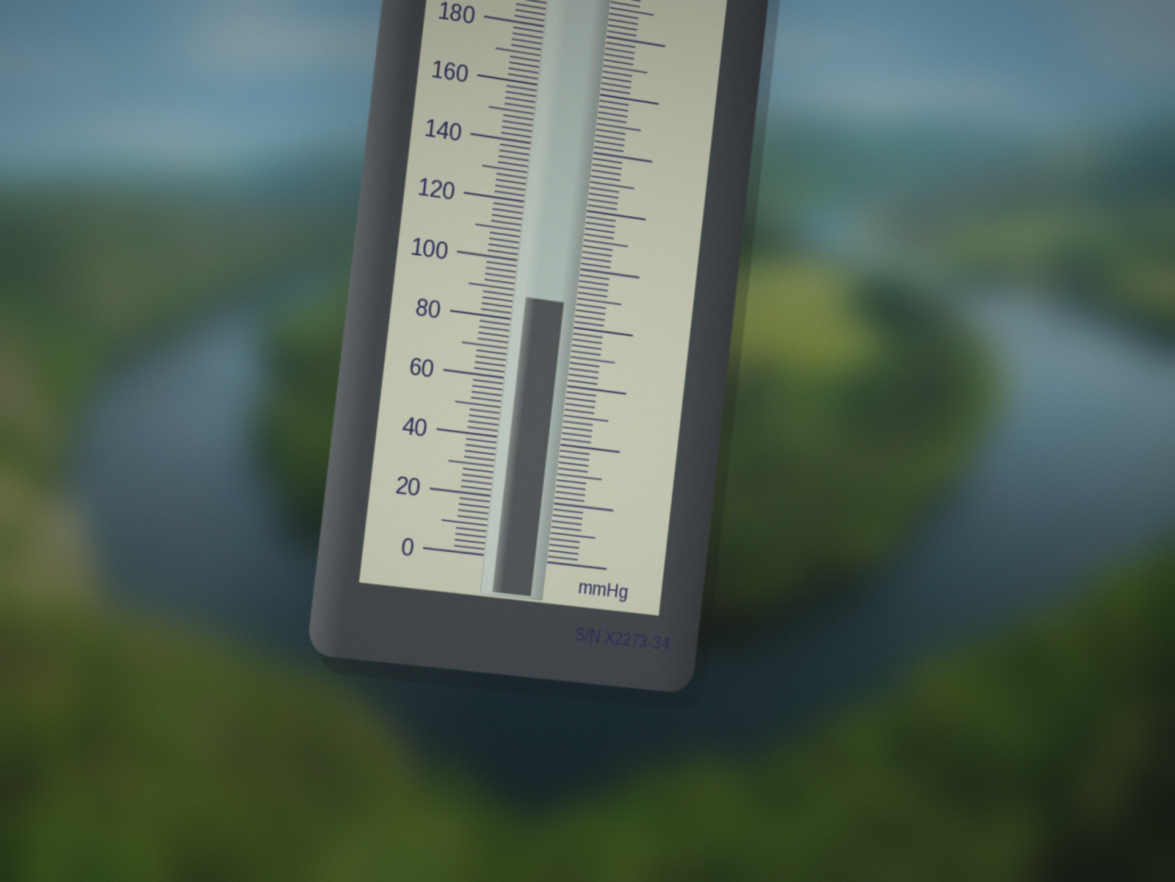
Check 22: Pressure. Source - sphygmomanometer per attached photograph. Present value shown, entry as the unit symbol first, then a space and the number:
mmHg 88
